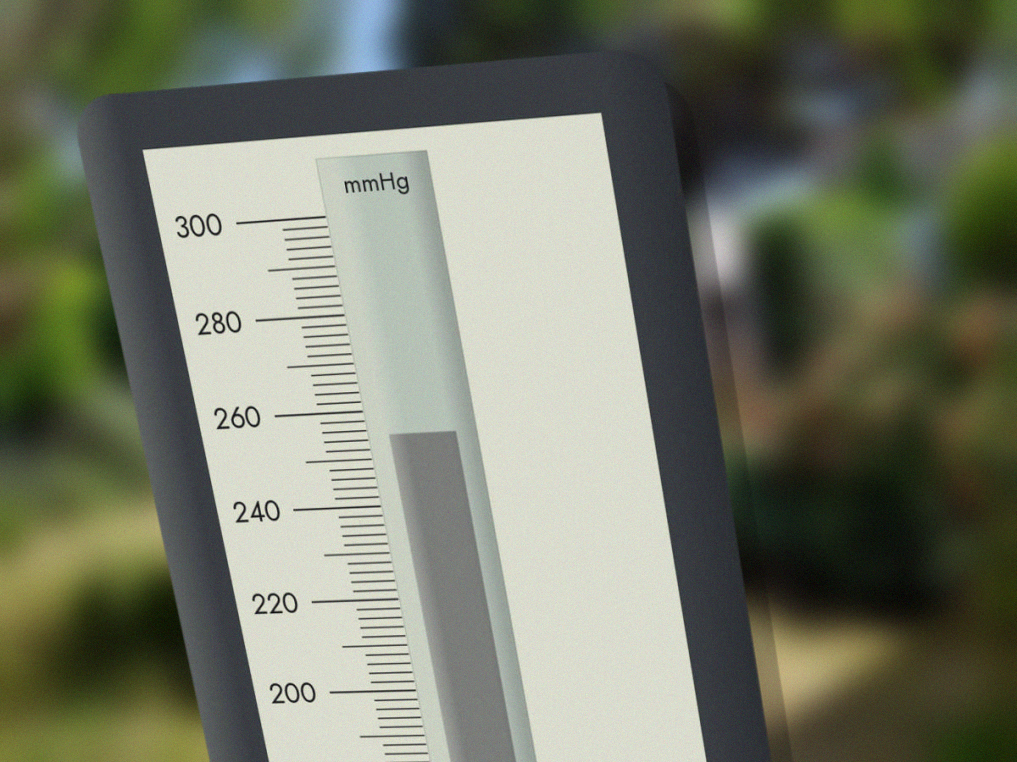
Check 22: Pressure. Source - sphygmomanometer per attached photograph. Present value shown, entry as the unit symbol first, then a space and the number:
mmHg 255
